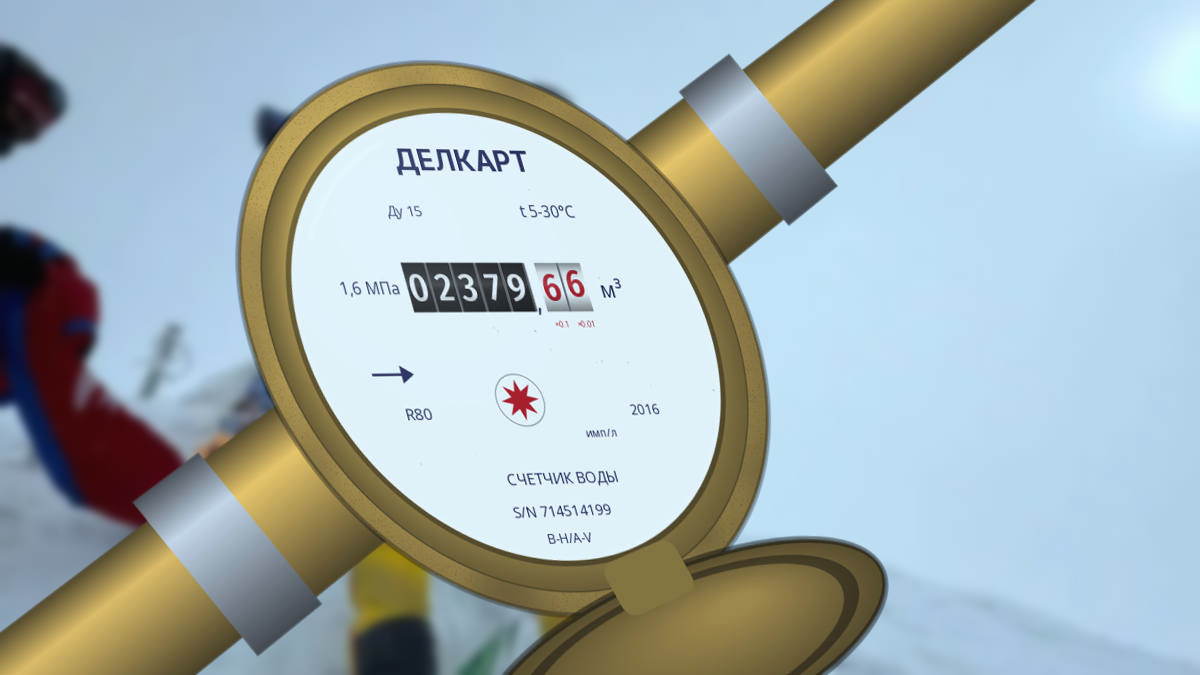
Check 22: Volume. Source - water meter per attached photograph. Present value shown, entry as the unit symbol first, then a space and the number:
m³ 2379.66
